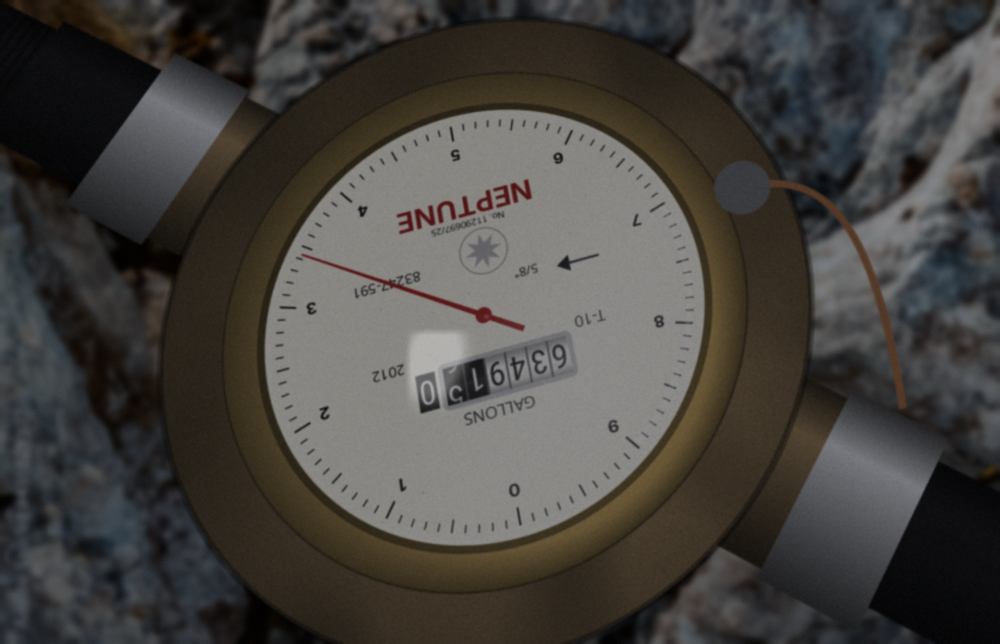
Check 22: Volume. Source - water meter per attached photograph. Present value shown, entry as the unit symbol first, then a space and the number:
gal 6349153.4
